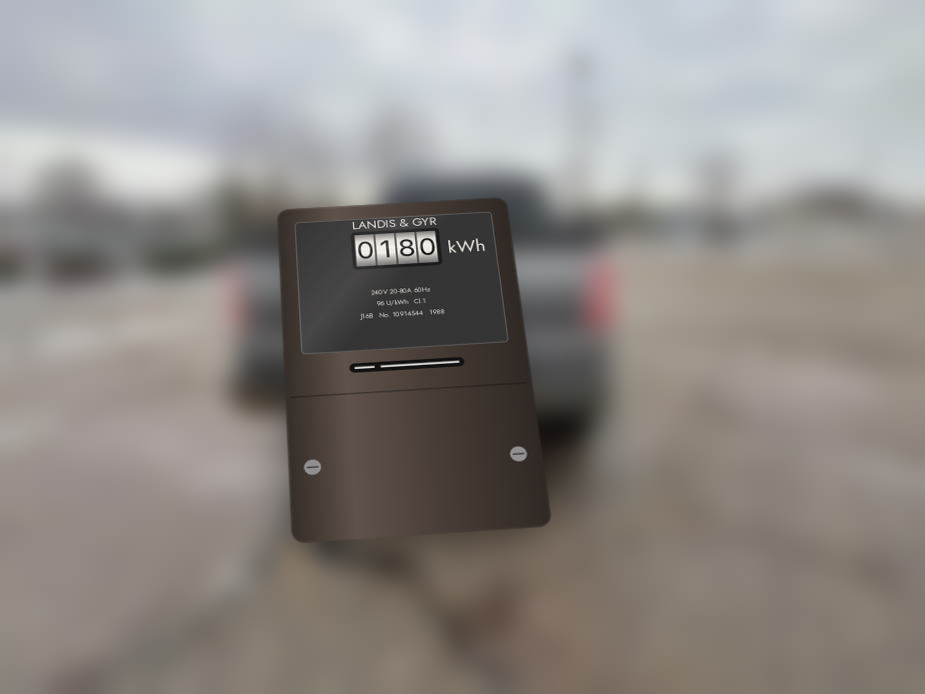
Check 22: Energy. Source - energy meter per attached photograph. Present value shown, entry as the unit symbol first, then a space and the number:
kWh 180
